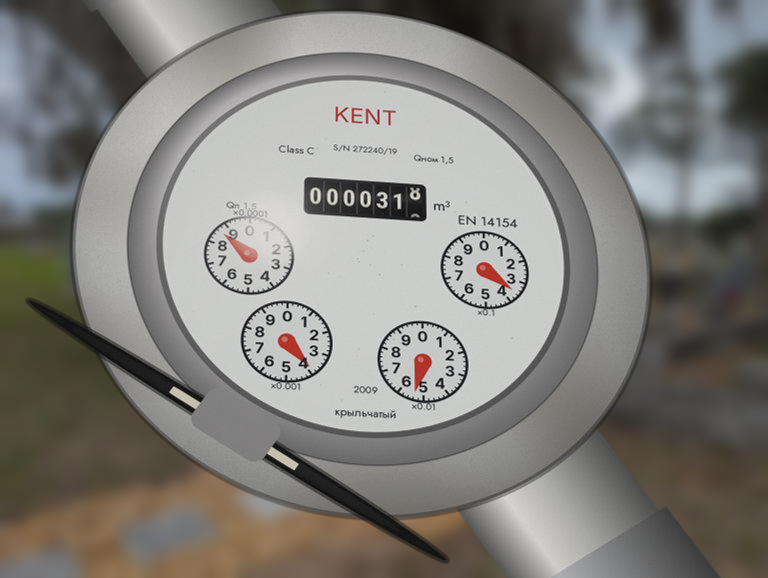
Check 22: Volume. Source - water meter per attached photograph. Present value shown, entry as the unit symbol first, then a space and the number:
m³ 318.3538
